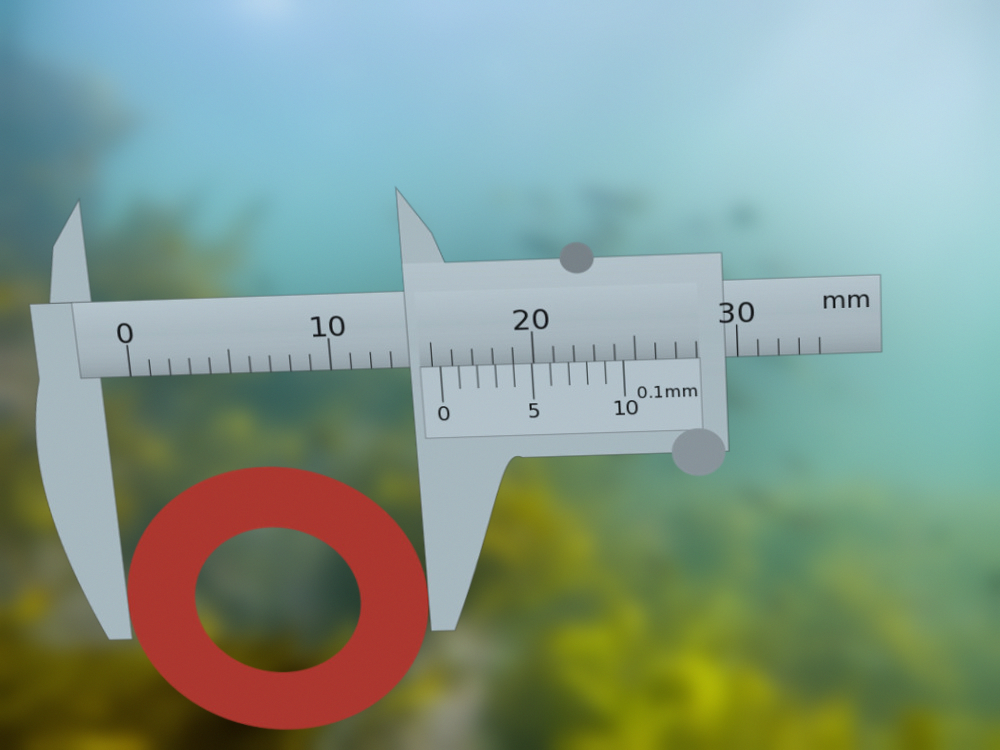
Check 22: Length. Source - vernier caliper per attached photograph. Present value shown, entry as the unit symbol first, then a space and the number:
mm 15.4
